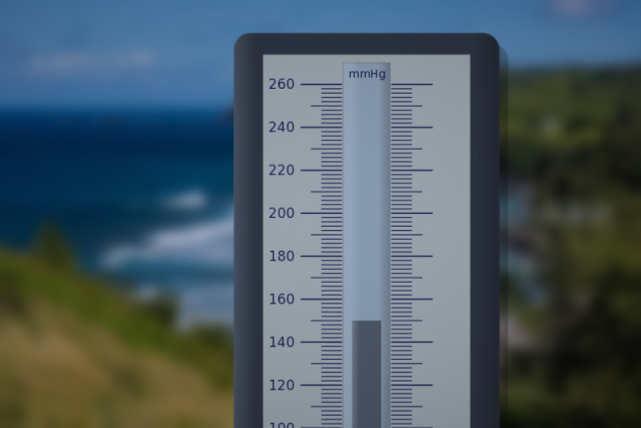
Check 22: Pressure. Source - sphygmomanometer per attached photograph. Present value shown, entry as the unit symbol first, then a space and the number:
mmHg 150
